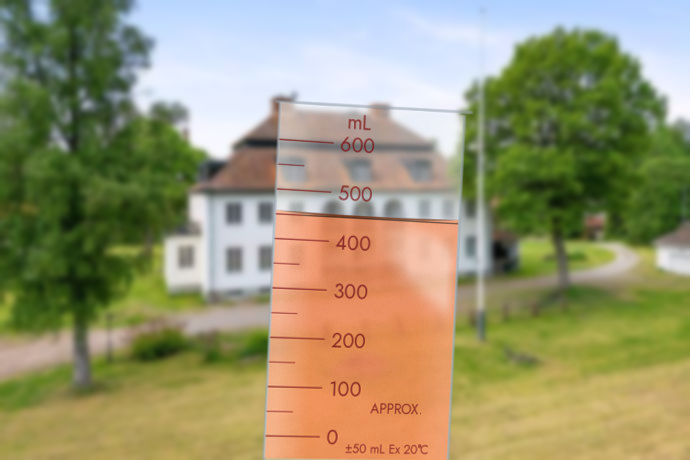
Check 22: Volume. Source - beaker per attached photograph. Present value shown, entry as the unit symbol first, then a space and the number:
mL 450
